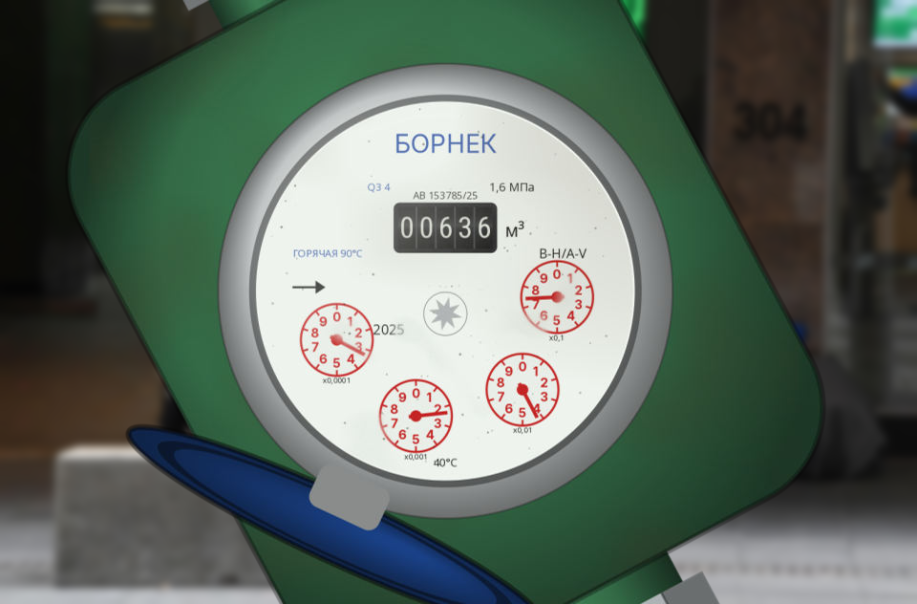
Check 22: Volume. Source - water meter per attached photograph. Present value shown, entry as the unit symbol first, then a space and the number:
m³ 636.7423
